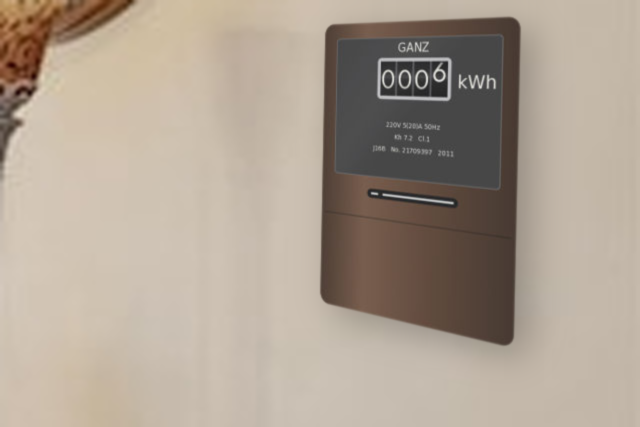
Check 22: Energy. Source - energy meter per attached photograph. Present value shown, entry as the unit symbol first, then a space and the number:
kWh 6
